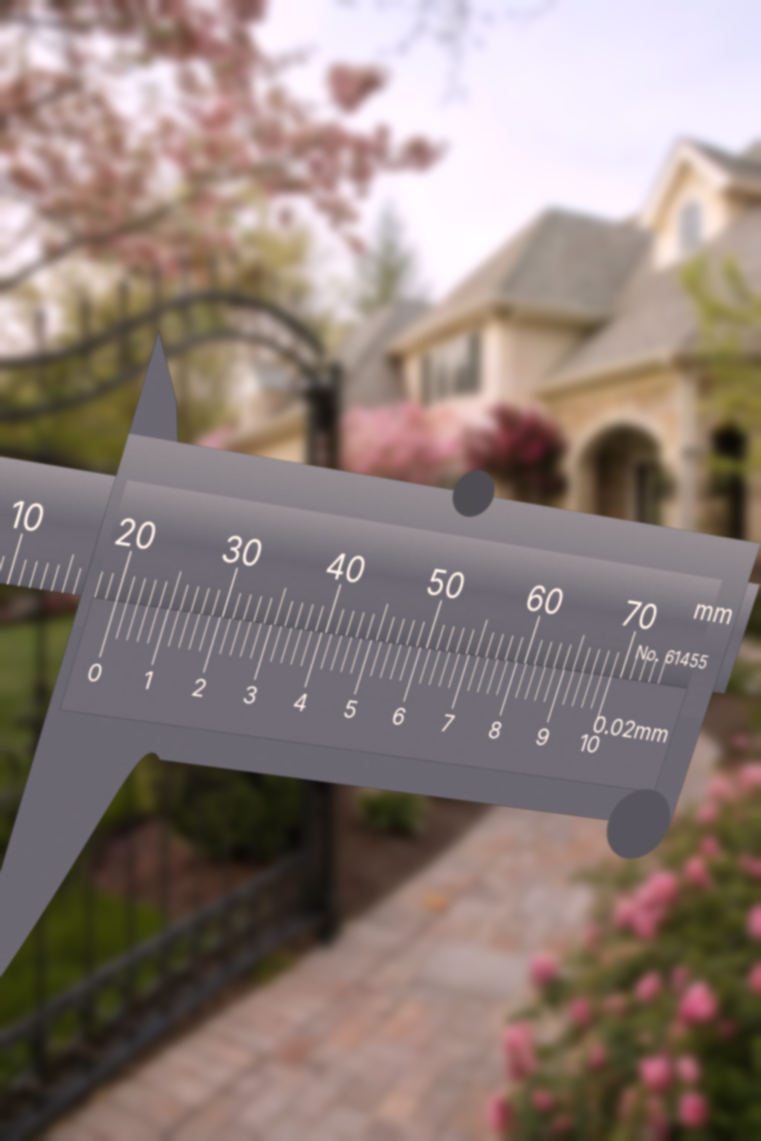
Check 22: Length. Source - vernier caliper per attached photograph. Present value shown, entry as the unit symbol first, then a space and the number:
mm 20.0
